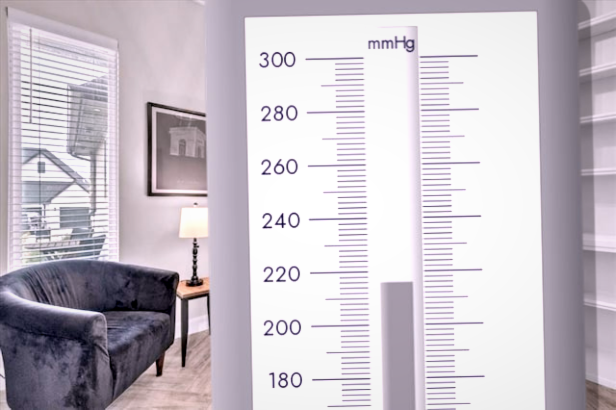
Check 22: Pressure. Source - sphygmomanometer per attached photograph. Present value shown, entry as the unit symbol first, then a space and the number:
mmHg 216
